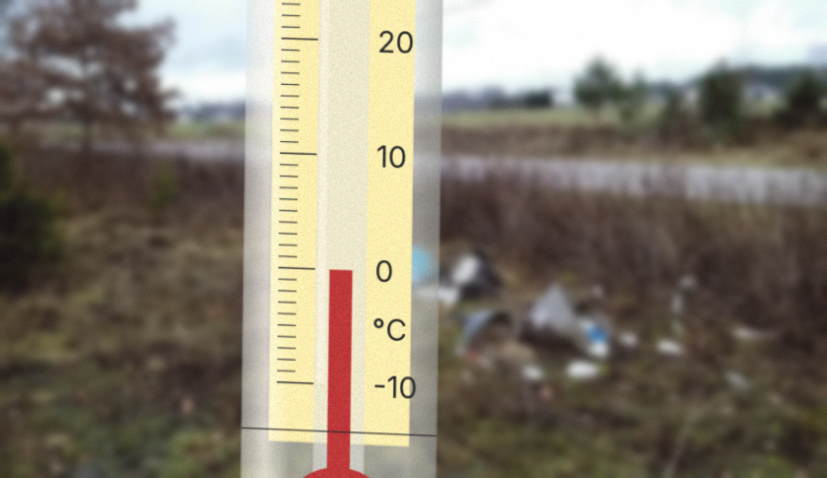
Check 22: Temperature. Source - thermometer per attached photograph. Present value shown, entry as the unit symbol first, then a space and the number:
°C 0
